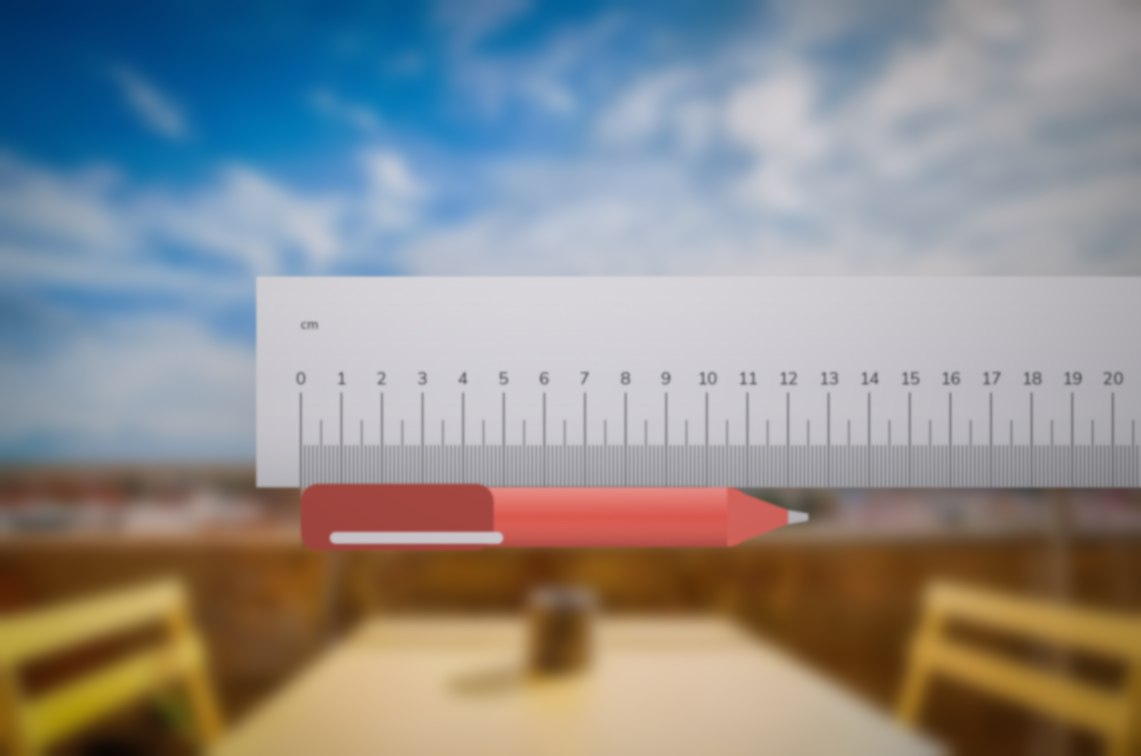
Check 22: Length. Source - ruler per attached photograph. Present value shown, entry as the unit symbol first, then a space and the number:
cm 12.5
